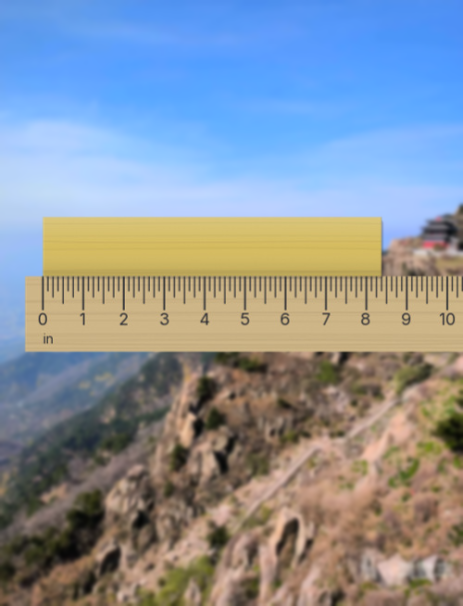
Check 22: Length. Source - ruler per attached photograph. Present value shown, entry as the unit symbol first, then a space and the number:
in 8.375
